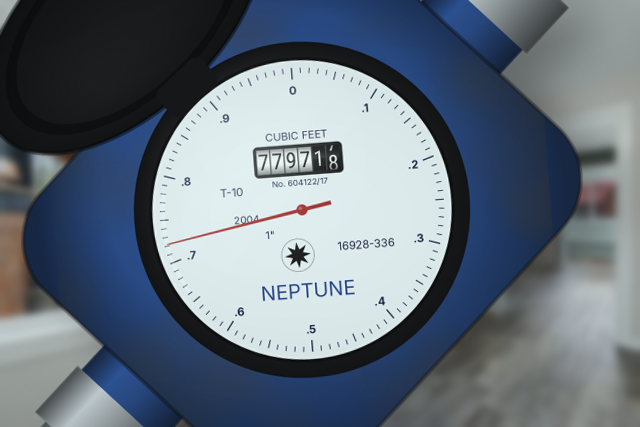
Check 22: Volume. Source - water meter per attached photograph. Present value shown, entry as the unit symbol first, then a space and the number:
ft³ 779717.72
